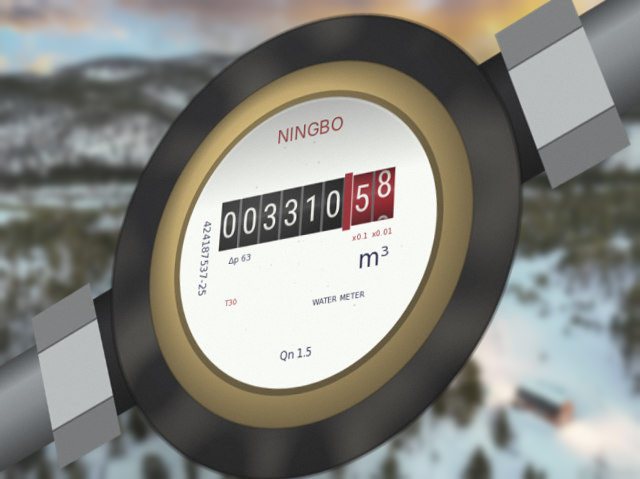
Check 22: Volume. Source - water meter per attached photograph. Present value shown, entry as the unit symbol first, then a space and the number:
m³ 3310.58
